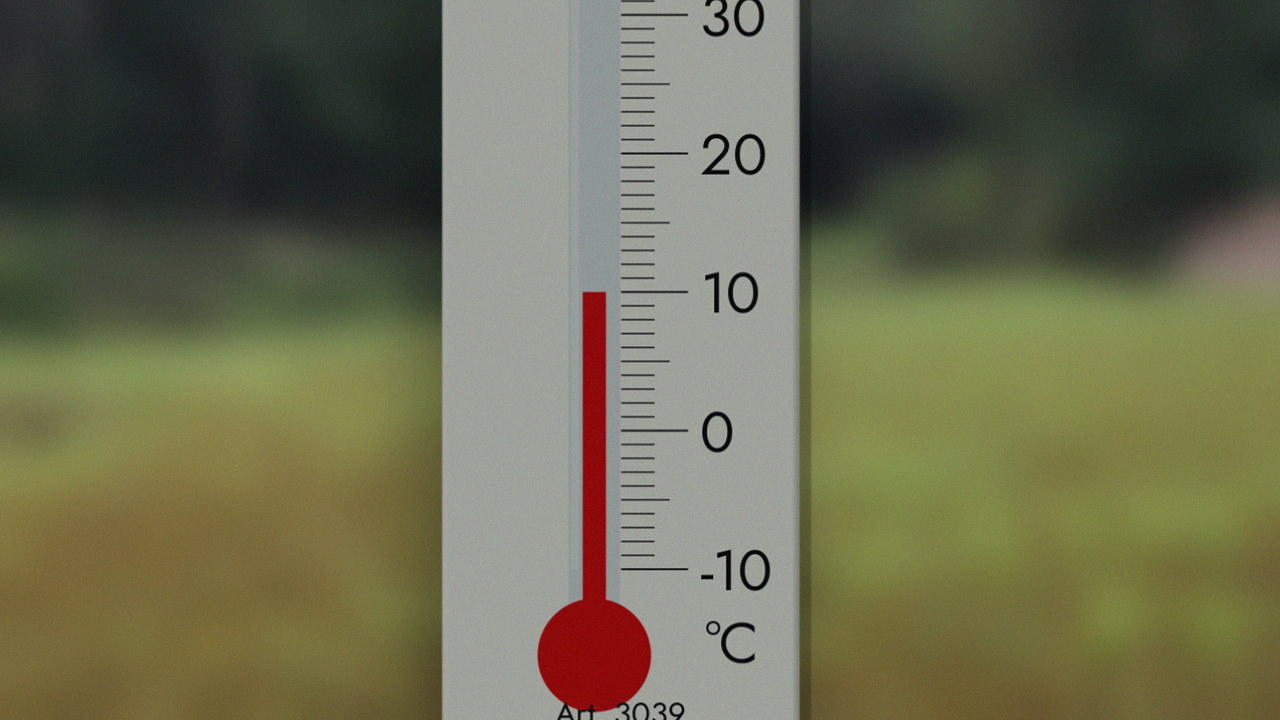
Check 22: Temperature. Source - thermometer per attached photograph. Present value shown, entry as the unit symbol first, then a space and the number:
°C 10
